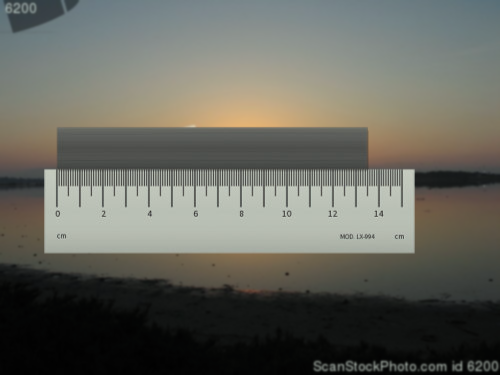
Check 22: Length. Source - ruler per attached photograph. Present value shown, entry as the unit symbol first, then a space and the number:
cm 13.5
